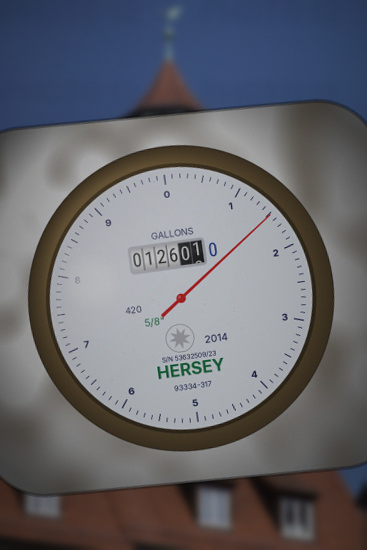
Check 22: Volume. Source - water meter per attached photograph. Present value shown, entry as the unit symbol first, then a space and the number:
gal 126011.5
